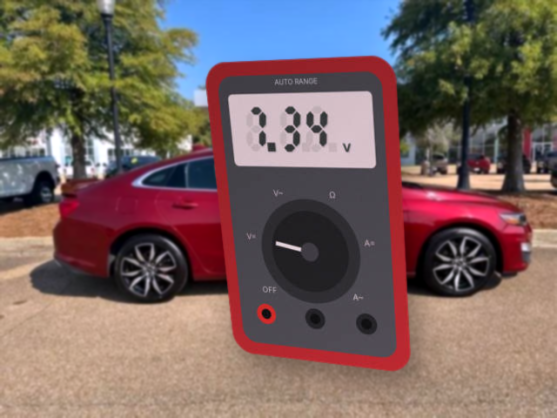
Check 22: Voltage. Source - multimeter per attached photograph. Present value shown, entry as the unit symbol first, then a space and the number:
V 7.34
